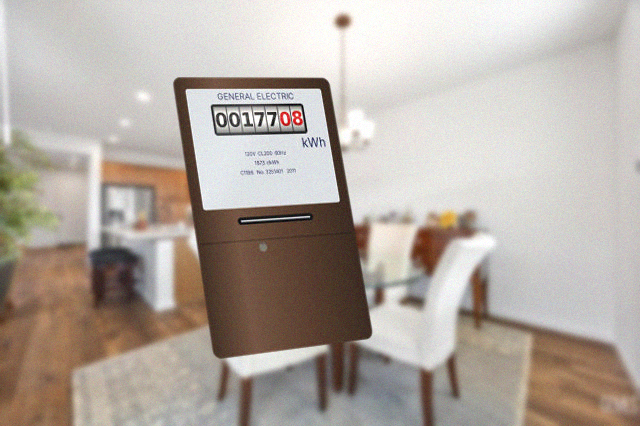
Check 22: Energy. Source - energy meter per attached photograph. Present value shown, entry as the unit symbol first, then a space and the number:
kWh 177.08
